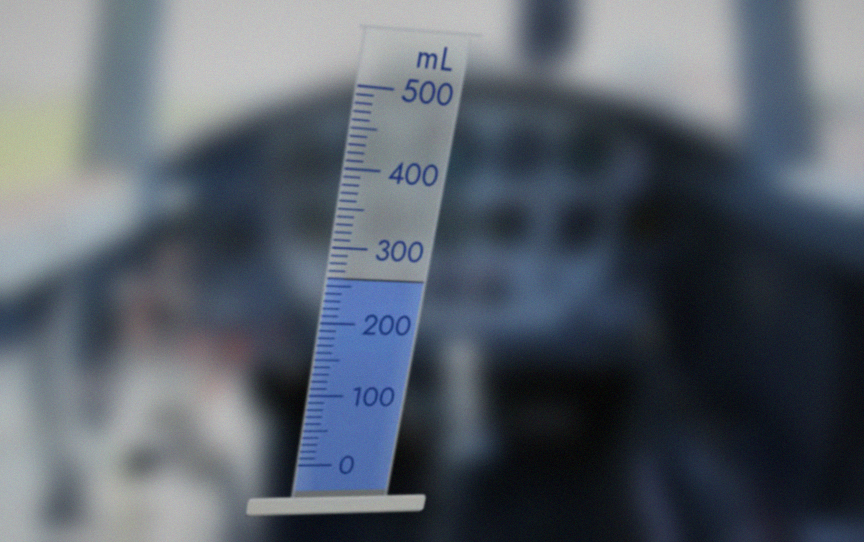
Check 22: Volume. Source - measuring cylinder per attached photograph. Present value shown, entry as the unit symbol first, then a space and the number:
mL 260
